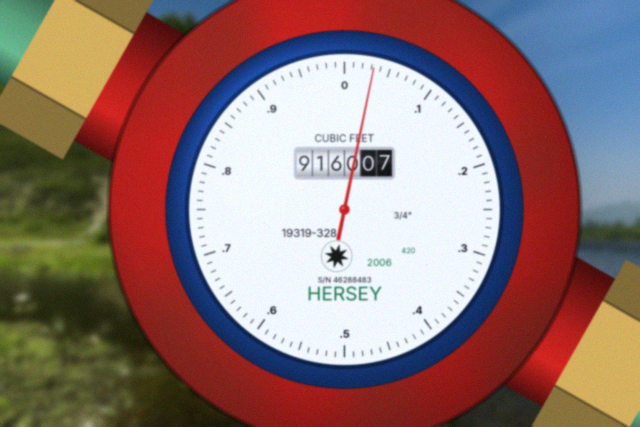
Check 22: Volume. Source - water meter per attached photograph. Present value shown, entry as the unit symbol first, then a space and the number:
ft³ 916007.03
